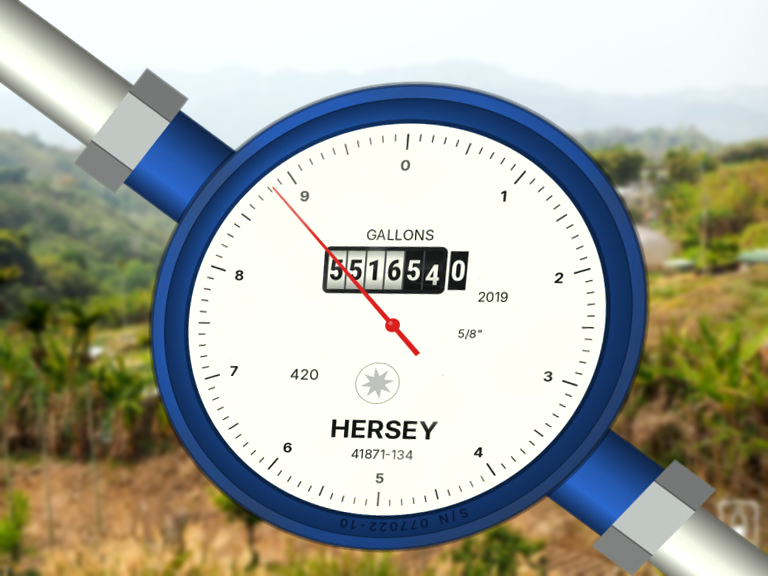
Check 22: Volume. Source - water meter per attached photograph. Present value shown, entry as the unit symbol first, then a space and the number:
gal 5516538.8
